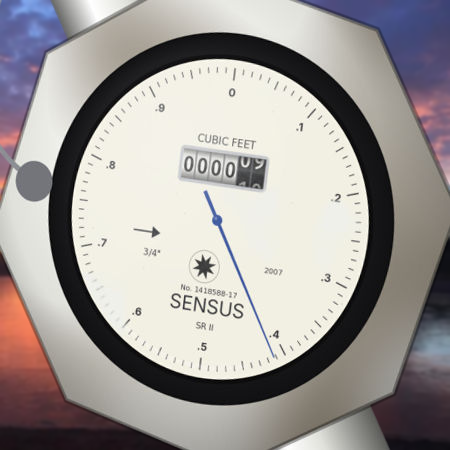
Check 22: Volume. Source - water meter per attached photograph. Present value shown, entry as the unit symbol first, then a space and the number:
ft³ 9.41
